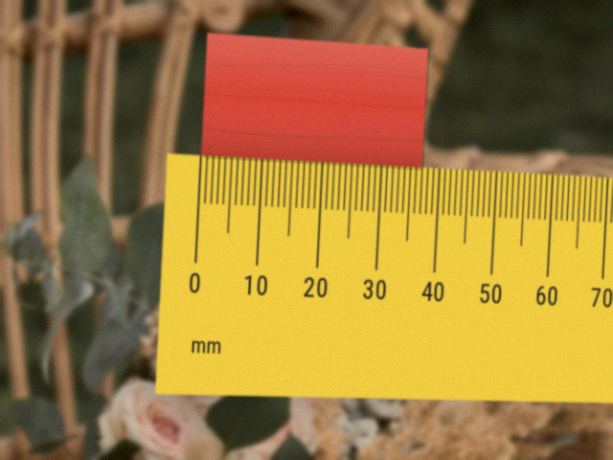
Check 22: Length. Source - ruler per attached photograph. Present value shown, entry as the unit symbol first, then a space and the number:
mm 37
